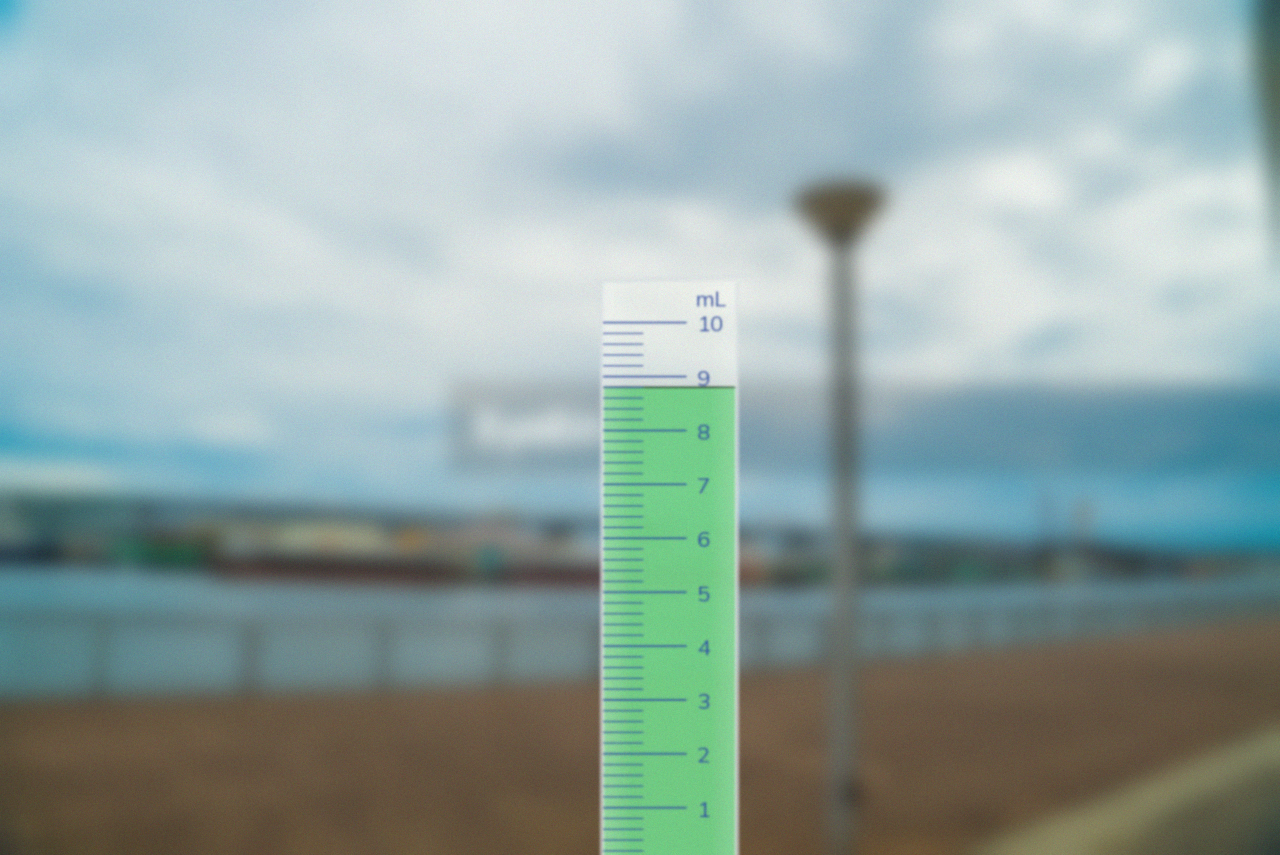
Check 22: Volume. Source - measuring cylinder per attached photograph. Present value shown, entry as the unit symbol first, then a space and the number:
mL 8.8
